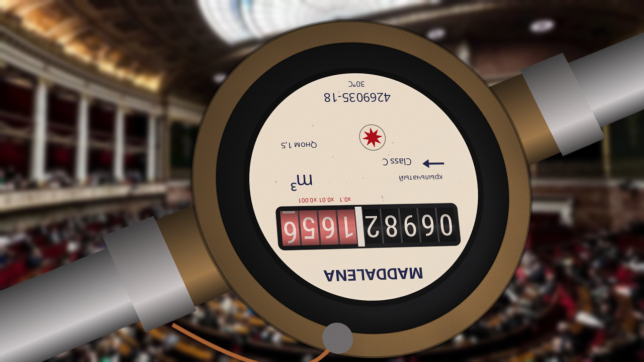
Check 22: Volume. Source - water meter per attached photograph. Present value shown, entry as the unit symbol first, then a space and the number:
m³ 6982.1656
